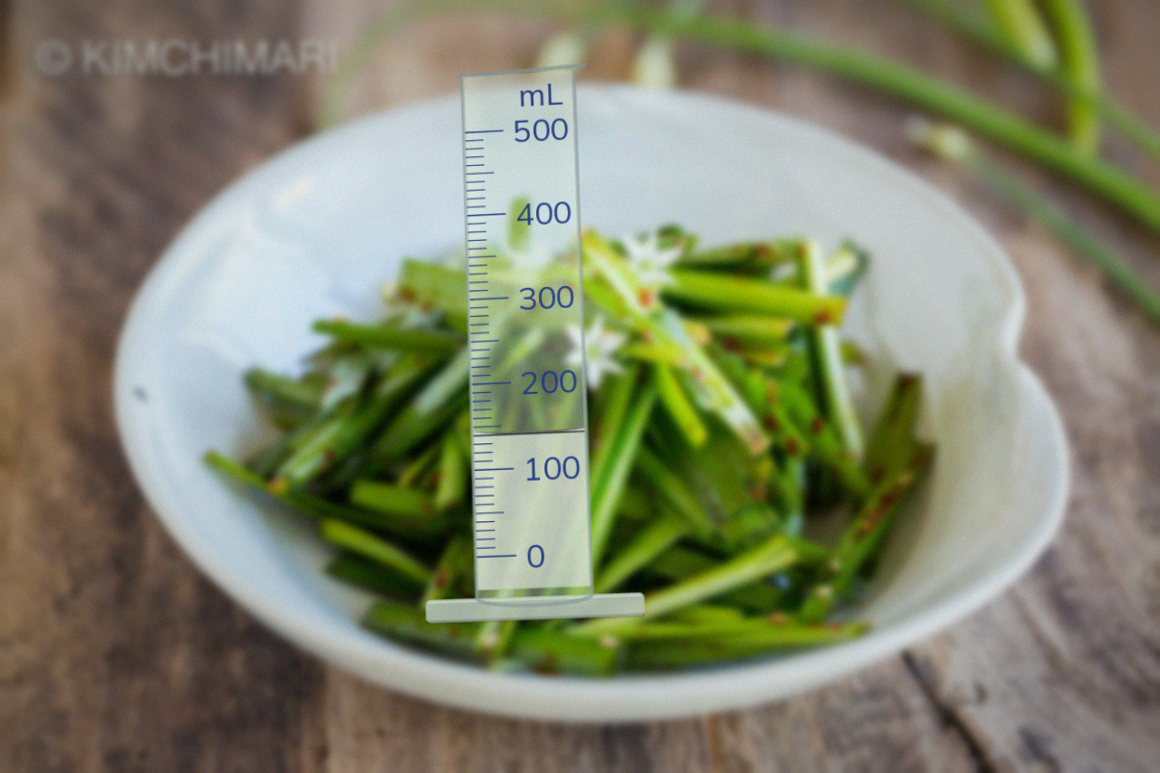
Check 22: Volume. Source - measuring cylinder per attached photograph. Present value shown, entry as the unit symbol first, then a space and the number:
mL 140
